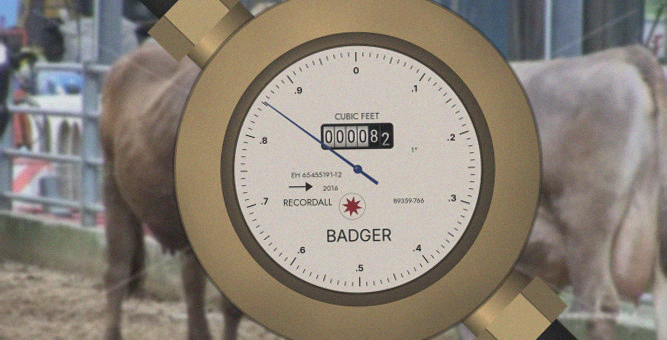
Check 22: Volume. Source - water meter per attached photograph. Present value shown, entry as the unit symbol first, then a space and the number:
ft³ 81.85
